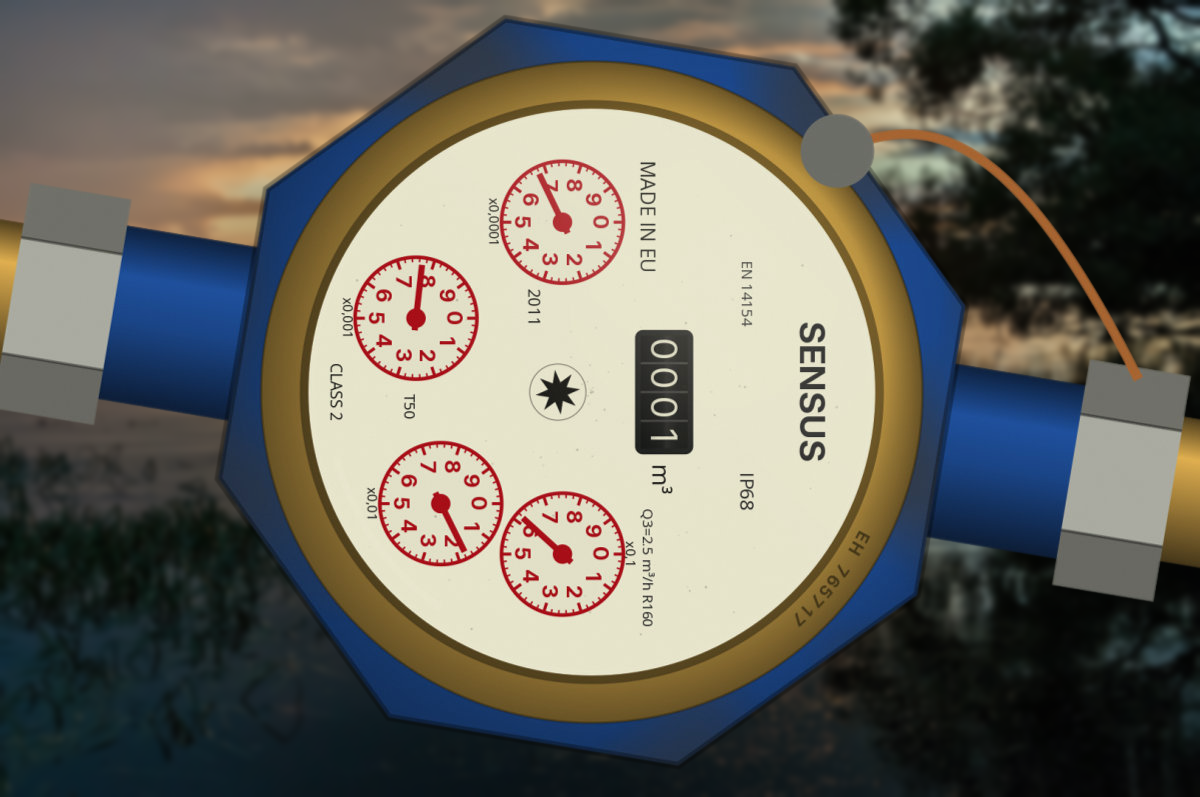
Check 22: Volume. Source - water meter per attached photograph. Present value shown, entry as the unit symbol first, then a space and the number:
m³ 1.6176
